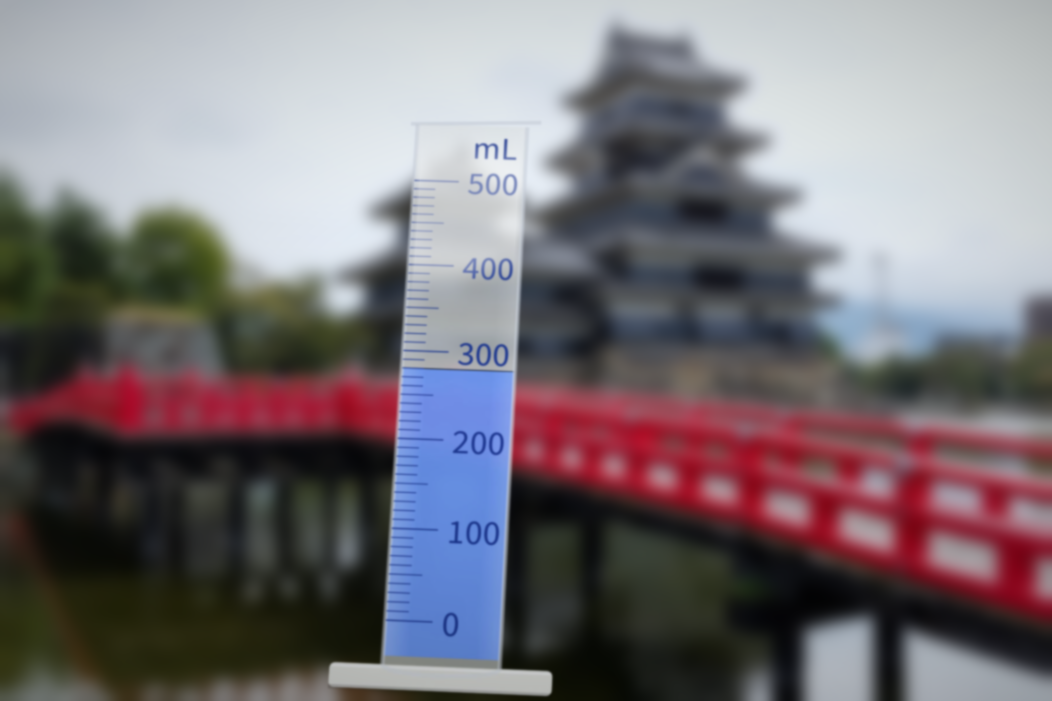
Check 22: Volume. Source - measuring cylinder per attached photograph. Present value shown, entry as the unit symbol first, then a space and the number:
mL 280
